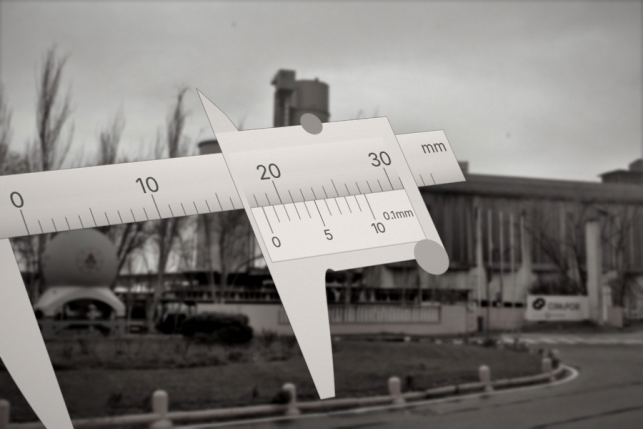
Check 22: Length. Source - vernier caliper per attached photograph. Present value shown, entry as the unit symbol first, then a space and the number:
mm 18.3
